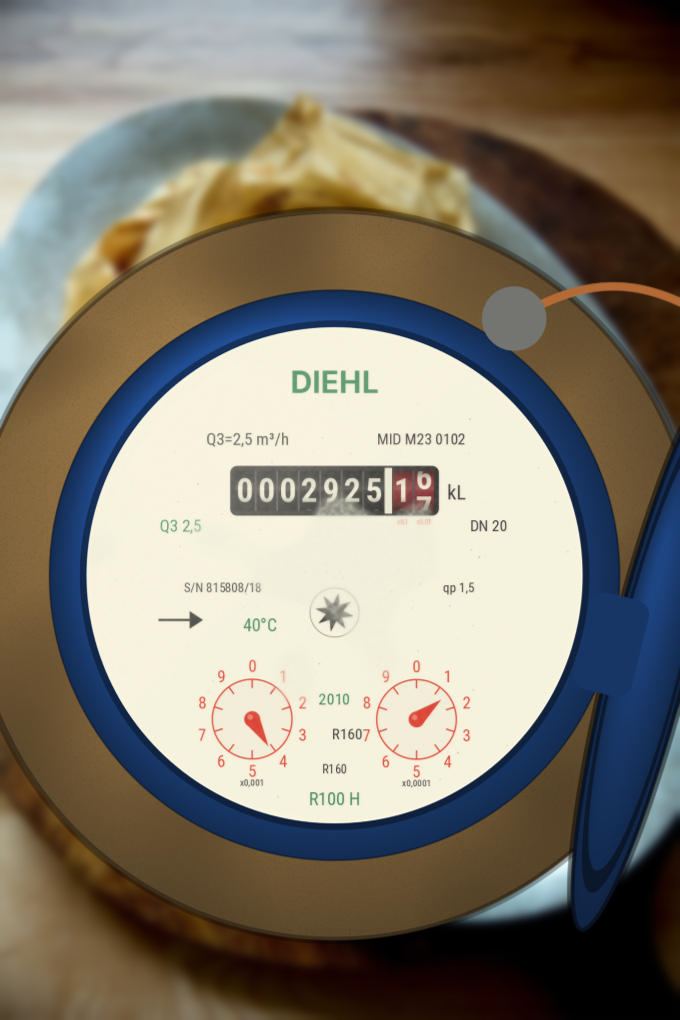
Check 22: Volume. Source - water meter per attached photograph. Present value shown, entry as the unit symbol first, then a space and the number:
kL 2925.1641
